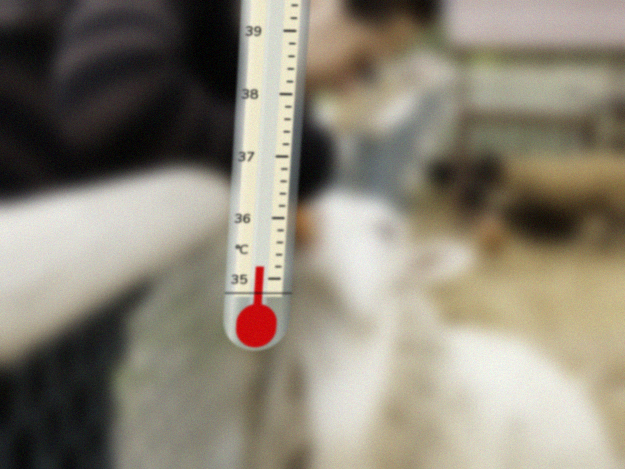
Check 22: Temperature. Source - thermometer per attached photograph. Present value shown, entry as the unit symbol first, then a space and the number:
°C 35.2
